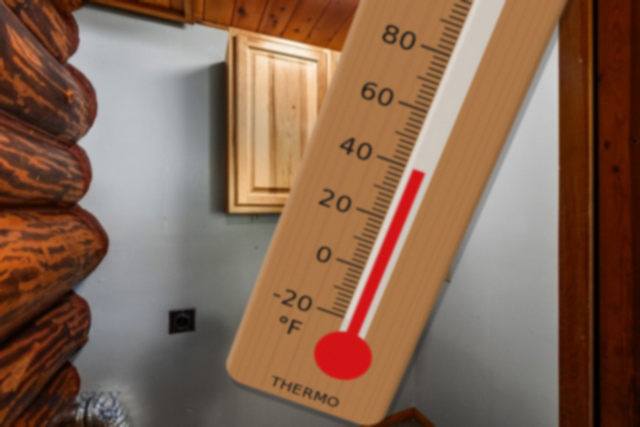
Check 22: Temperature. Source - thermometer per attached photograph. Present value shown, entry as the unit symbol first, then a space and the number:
°F 40
